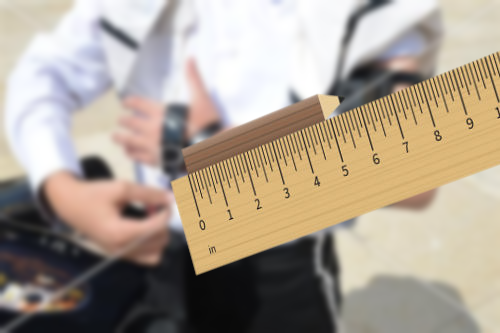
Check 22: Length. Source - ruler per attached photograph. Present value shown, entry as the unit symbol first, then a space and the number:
in 5.625
